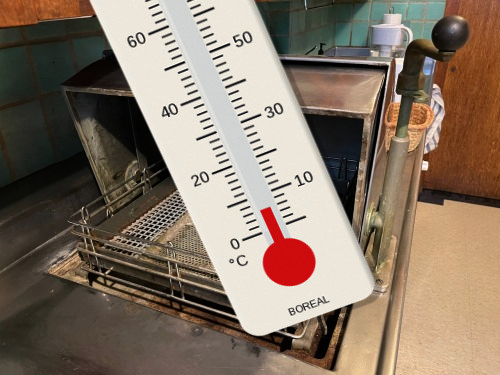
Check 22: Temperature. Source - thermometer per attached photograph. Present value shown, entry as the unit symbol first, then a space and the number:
°C 6
